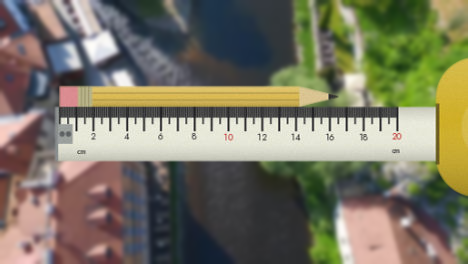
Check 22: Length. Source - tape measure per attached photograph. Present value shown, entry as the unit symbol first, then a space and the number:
cm 16.5
